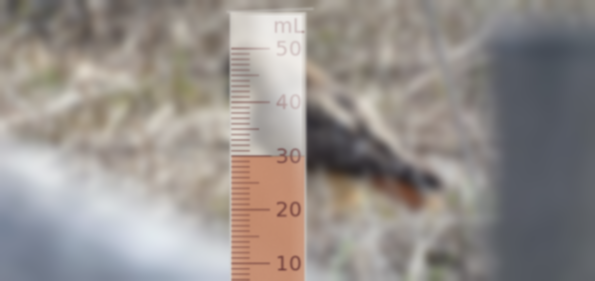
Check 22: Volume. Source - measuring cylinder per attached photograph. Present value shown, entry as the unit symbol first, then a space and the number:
mL 30
